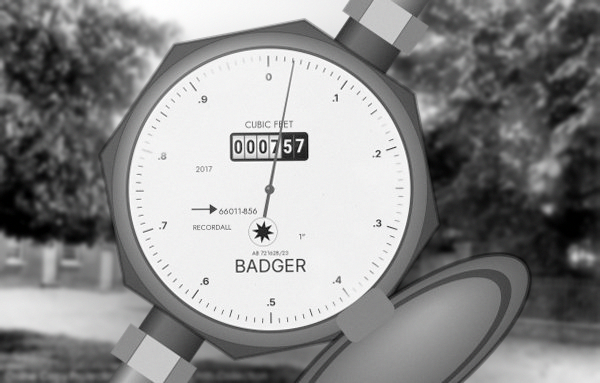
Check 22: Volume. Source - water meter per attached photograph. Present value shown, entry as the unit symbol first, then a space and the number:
ft³ 757.03
